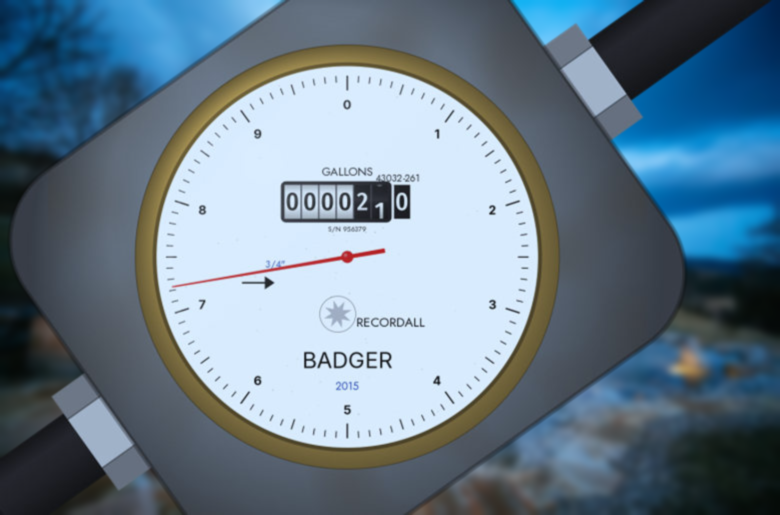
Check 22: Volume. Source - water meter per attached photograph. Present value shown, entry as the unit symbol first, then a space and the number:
gal 207.2
